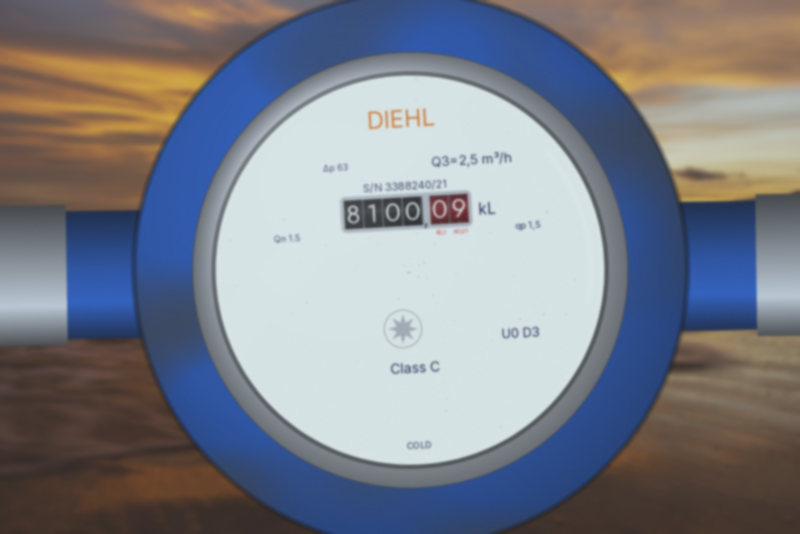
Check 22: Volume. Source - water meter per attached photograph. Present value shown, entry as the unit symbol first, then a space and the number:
kL 8100.09
